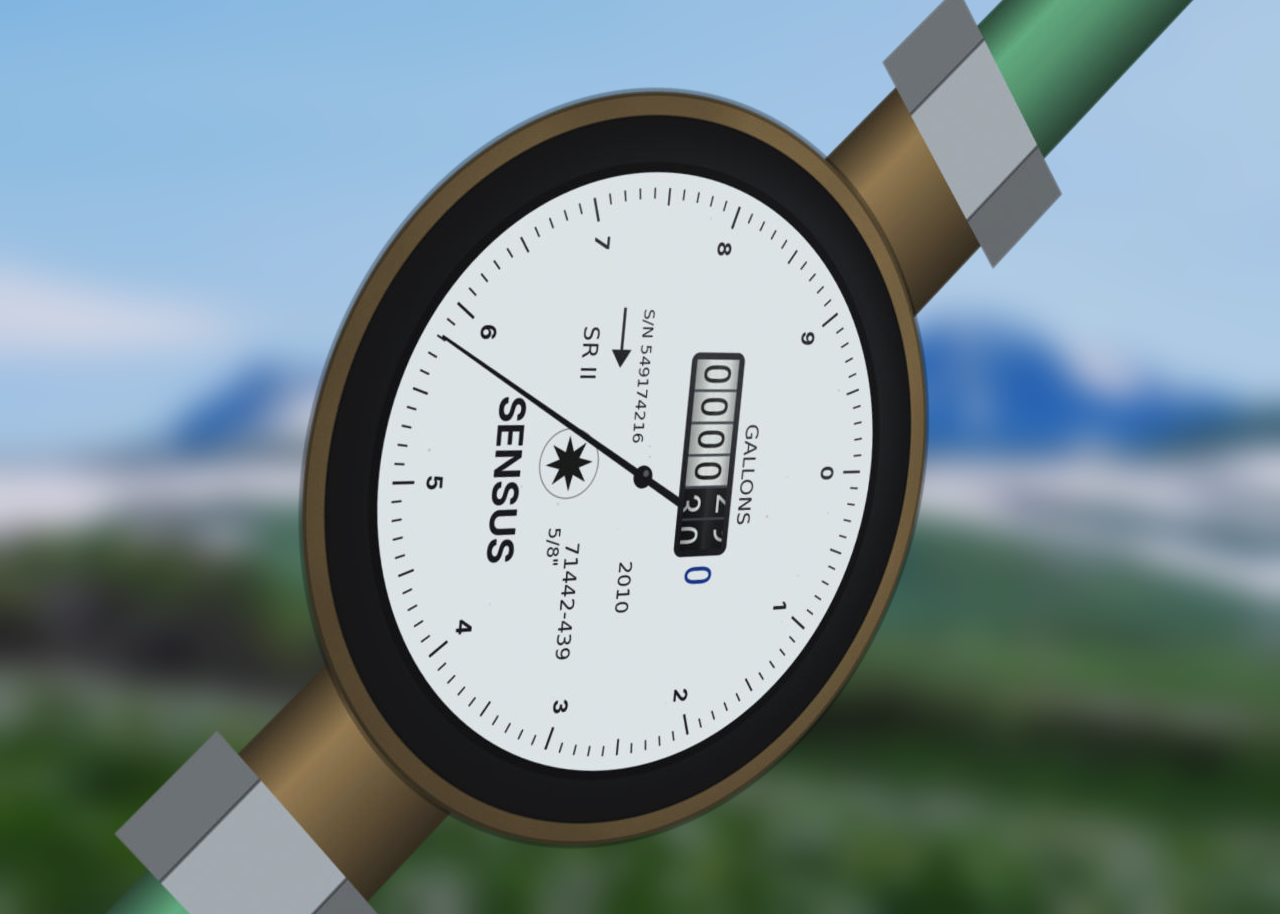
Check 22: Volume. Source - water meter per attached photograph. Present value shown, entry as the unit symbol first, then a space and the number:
gal 295.8
